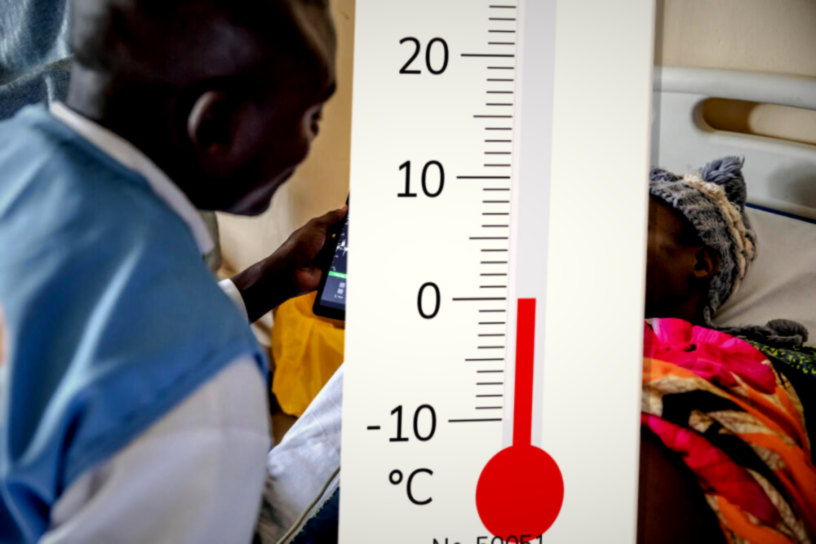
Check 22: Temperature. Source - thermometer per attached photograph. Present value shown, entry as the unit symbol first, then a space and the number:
°C 0
